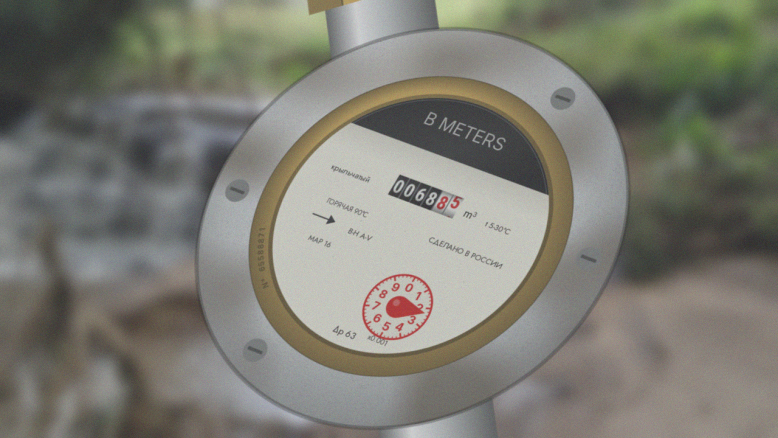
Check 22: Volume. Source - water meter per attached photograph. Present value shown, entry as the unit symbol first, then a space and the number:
m³ 68.852
